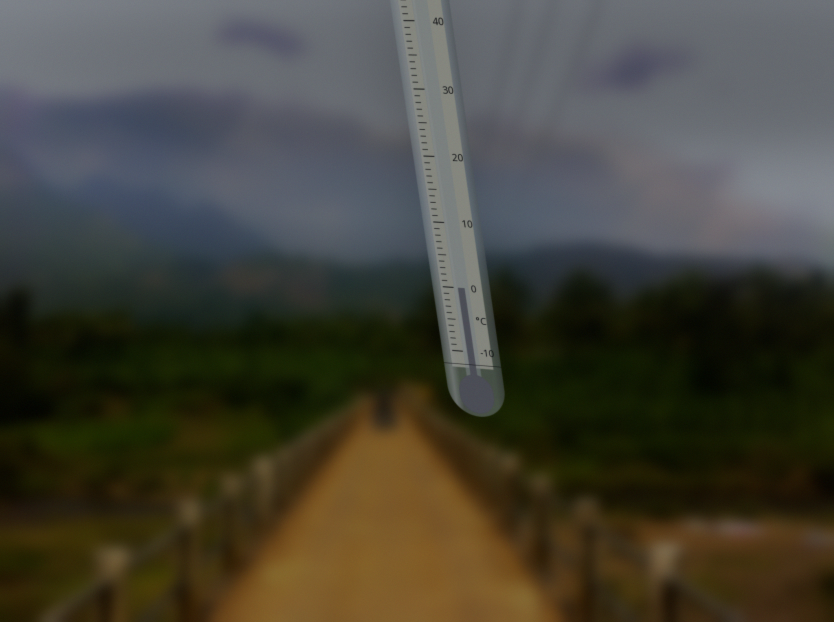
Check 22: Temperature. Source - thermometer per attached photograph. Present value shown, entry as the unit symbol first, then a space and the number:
°C 0
